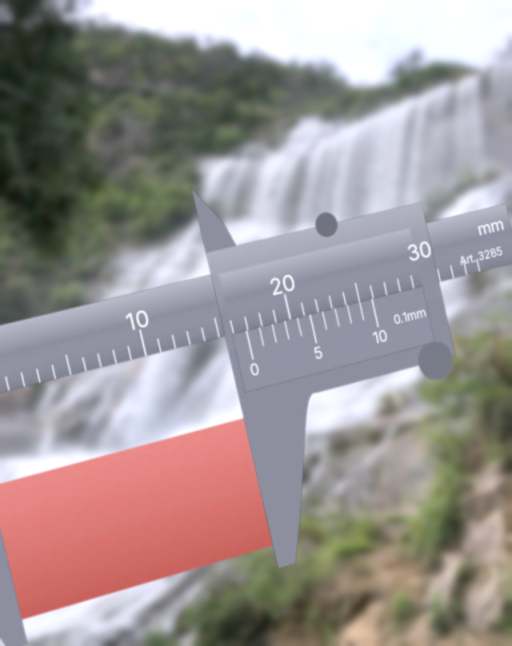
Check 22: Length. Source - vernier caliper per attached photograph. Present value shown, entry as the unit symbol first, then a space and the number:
mm 16.9
